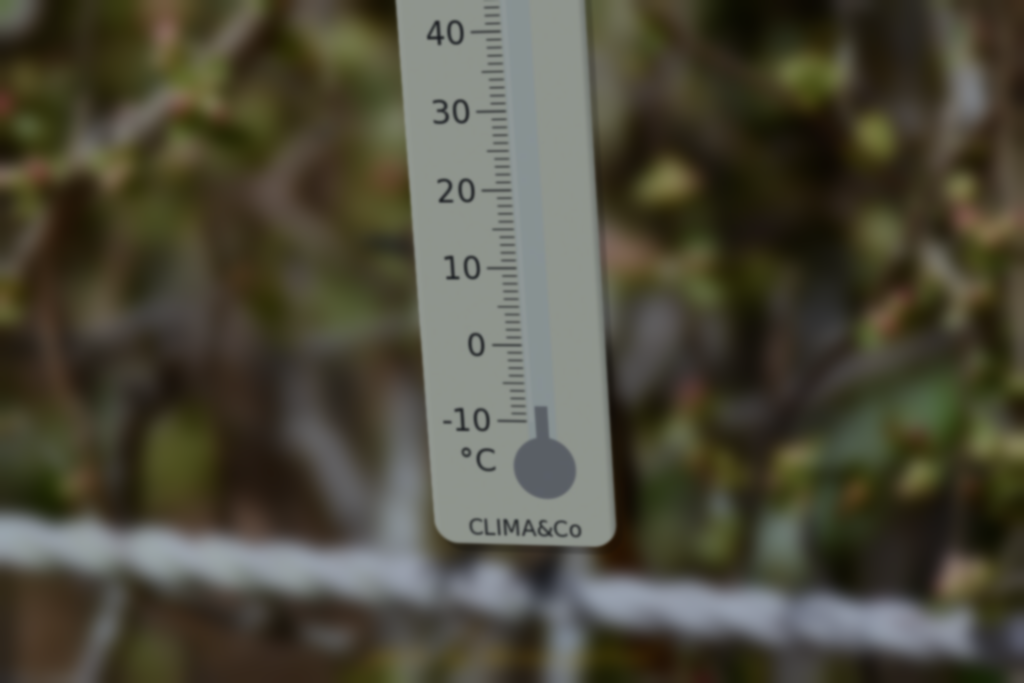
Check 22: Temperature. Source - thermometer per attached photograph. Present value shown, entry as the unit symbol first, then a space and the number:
°C -8
